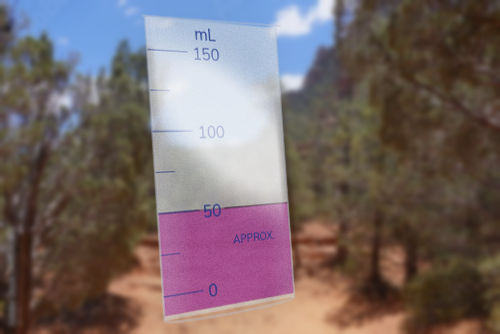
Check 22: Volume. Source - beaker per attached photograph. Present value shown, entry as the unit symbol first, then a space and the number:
mL 50
